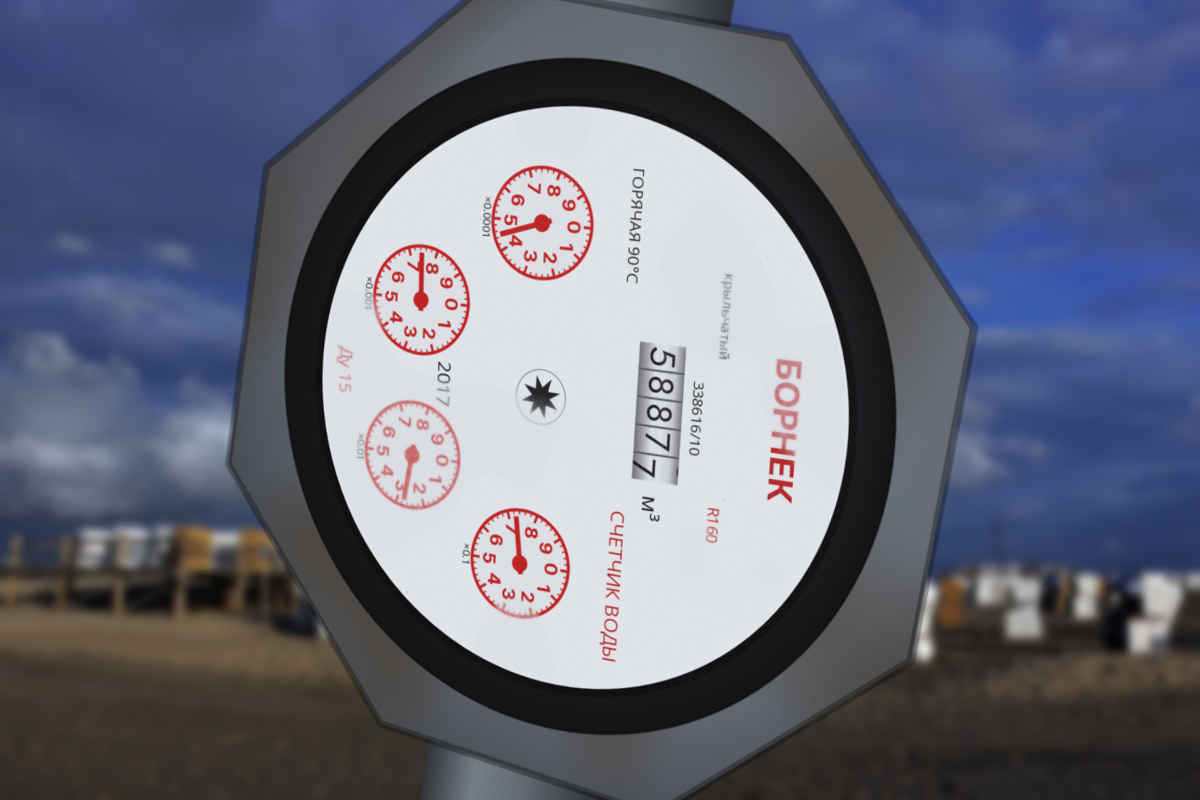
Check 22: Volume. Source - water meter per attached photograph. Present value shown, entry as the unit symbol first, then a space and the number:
m³ 58876.7274
